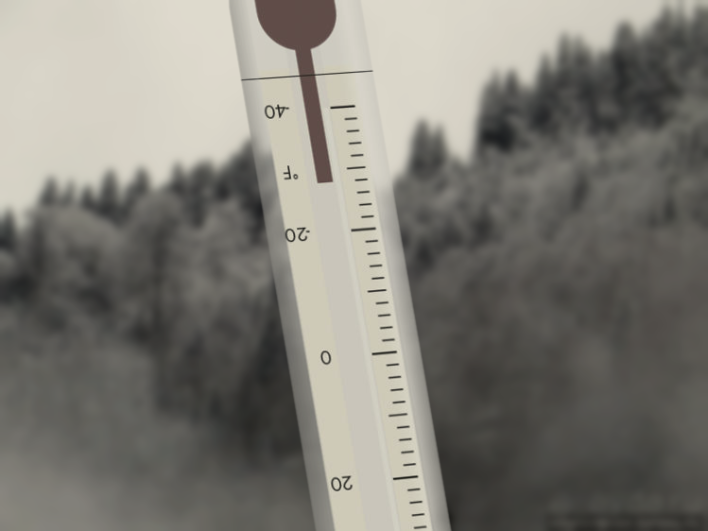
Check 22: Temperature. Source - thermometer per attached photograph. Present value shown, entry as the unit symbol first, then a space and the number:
°F -28
